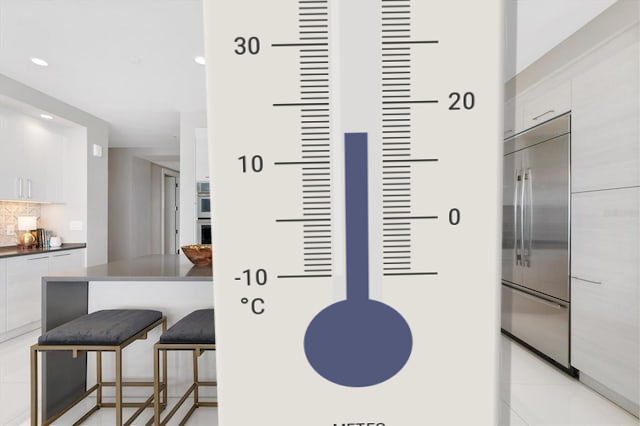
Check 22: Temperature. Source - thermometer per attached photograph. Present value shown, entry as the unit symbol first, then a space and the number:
°C 15
